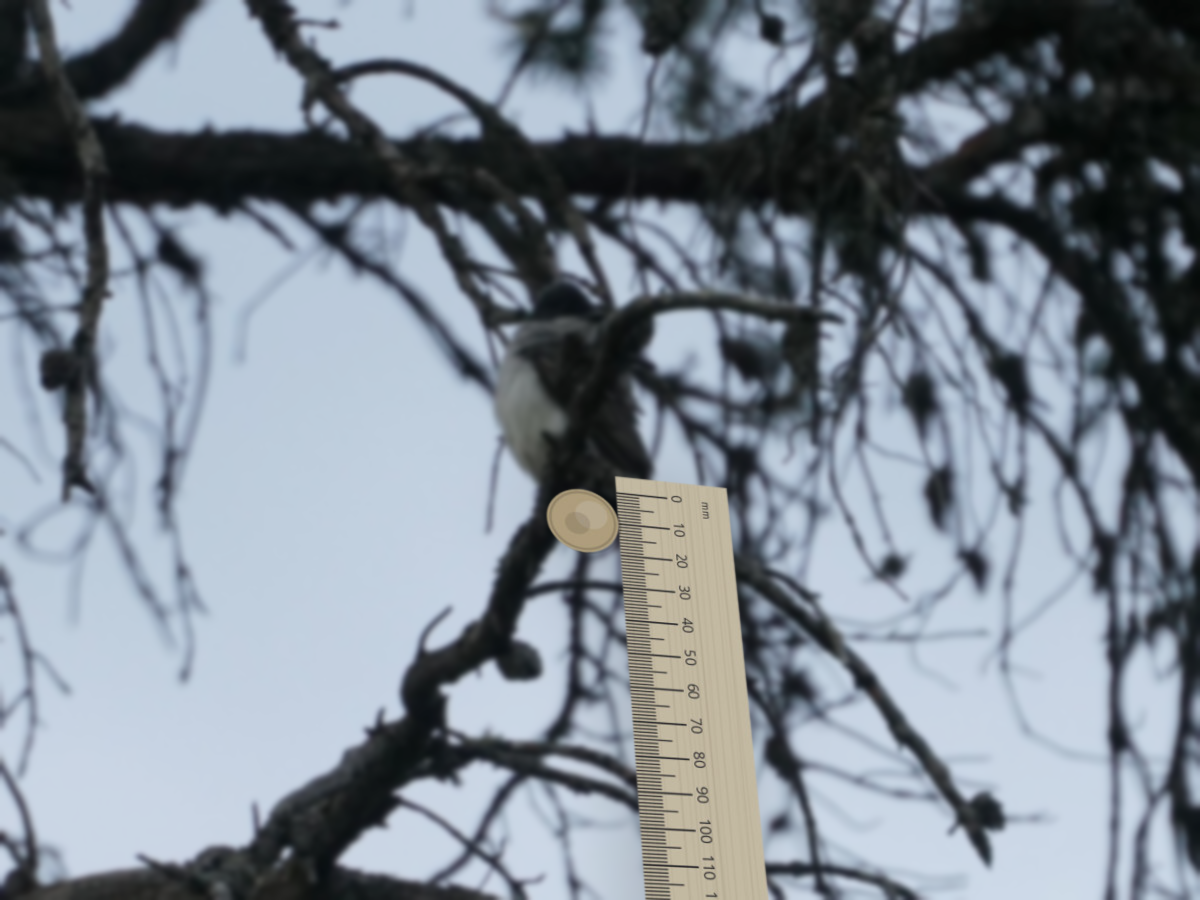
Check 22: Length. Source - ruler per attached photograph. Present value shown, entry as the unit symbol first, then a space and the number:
mm 20
